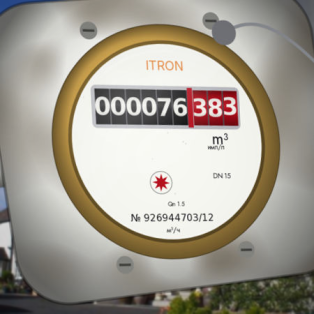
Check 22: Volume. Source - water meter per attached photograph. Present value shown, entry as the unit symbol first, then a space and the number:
m³ 76.383
